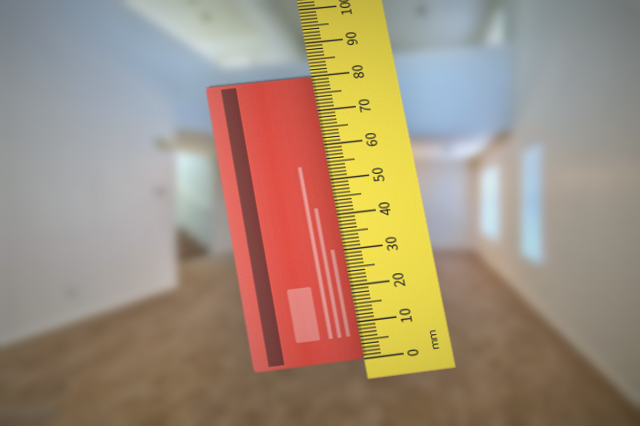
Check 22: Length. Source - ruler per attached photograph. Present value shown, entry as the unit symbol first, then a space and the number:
mm 80
